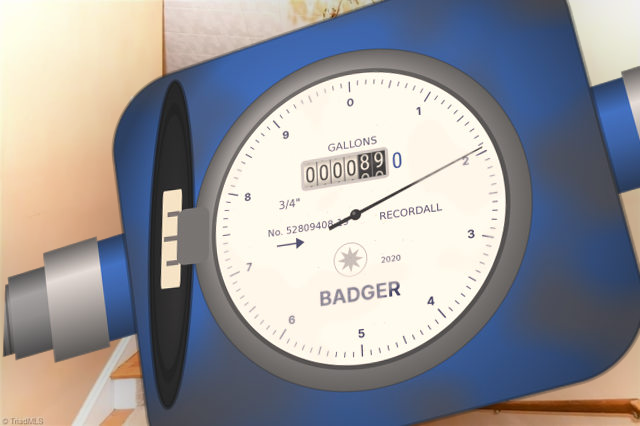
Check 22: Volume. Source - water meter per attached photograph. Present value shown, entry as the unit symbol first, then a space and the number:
gal 891.9
